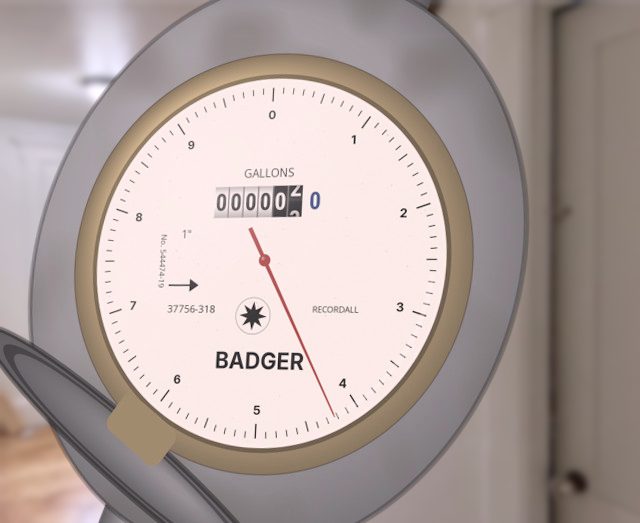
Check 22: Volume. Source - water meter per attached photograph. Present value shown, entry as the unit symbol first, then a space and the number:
gal 24.2
